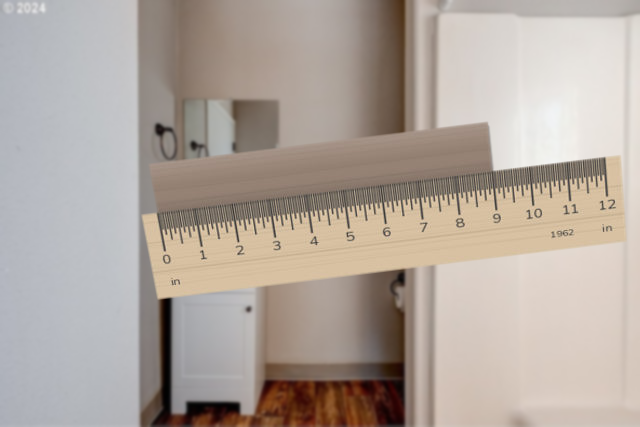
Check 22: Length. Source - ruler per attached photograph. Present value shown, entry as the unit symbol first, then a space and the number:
in 9
